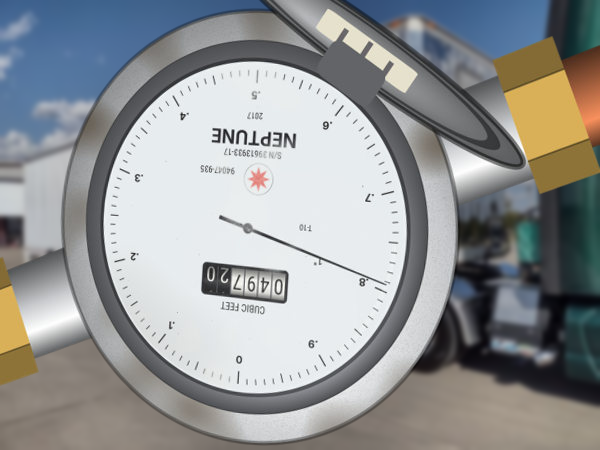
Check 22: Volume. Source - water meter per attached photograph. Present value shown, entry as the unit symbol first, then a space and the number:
ft³ 49719.79
